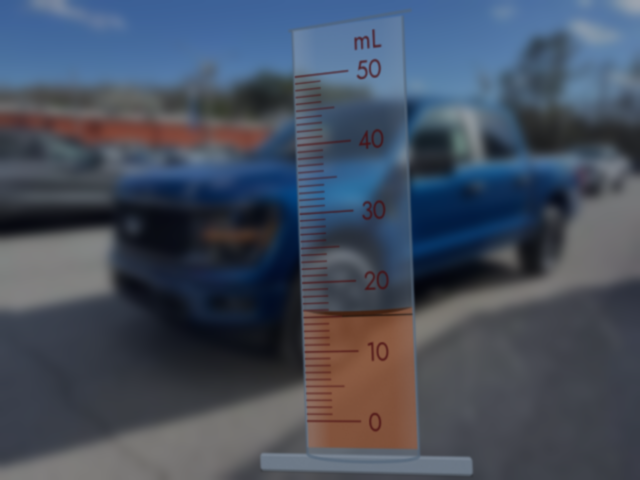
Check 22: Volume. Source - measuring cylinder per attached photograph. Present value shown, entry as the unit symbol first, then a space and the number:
mL 15
